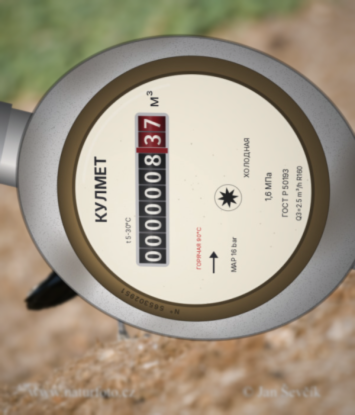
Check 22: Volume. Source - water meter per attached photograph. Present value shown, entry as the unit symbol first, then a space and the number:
m³ 8.37
